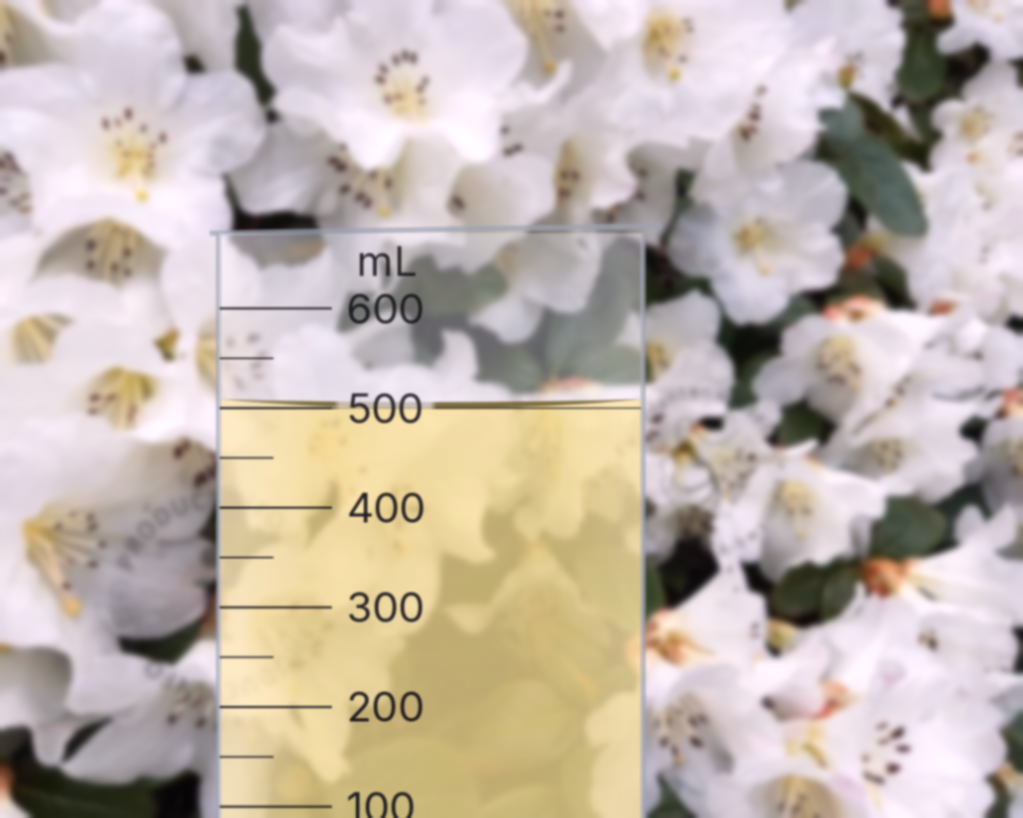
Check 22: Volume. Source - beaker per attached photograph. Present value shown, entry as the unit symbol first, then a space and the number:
mL 500
